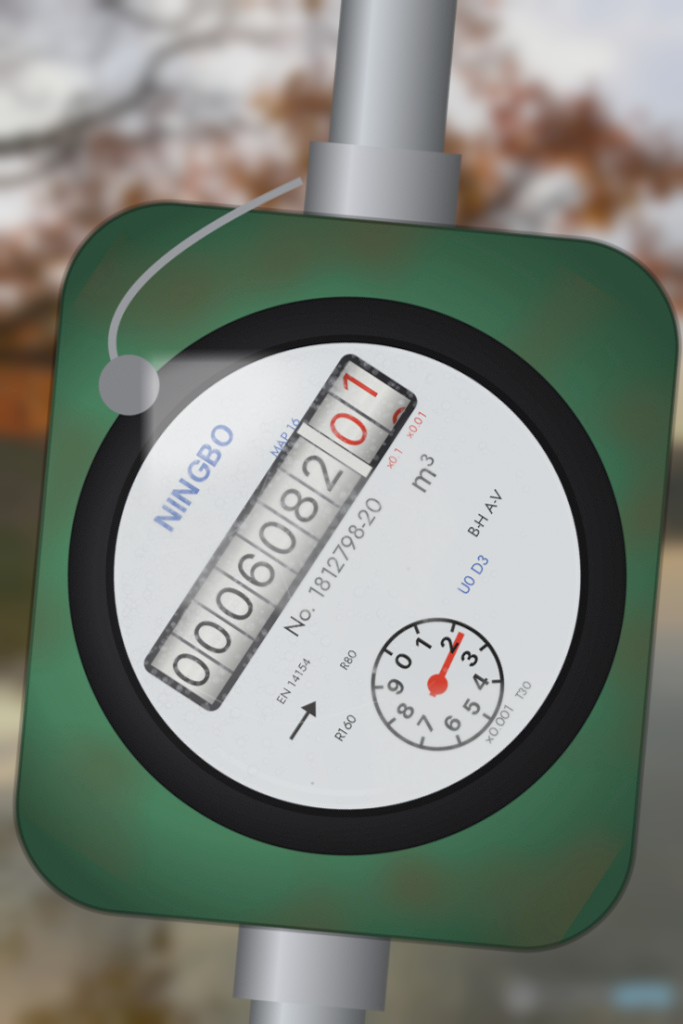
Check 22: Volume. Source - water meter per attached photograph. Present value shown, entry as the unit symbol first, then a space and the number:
m³ 6082.012
